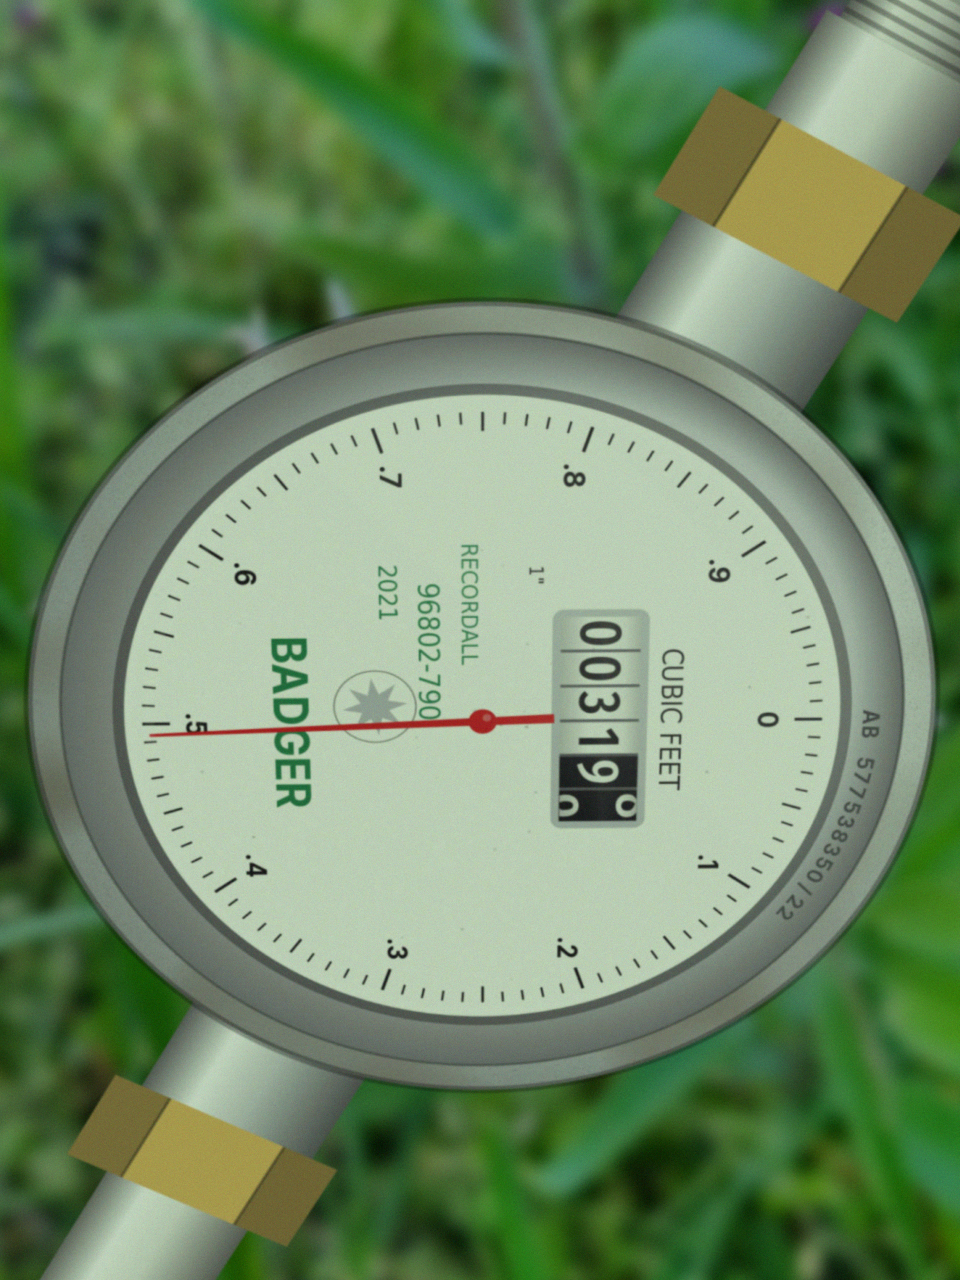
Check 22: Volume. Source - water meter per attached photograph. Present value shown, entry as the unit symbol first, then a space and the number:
ft³ 3198.49
